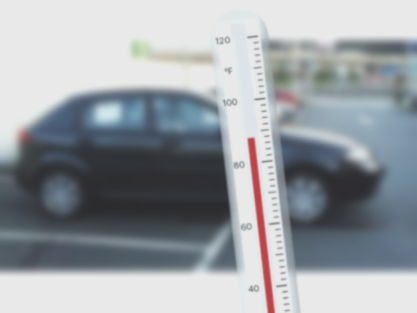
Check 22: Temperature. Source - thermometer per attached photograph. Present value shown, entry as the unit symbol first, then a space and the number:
°F 88
